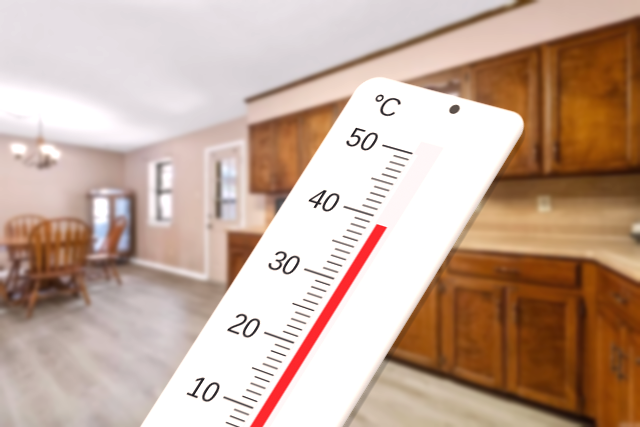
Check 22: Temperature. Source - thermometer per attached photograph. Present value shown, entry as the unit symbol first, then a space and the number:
°C 39
